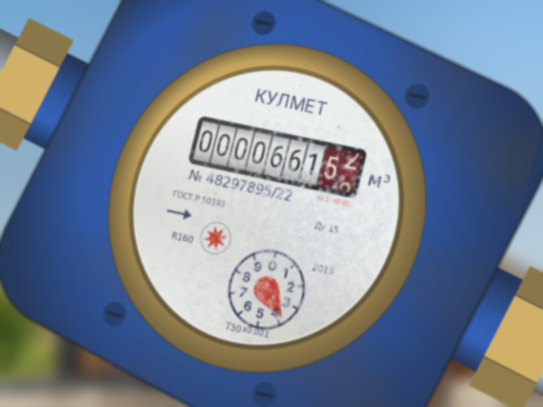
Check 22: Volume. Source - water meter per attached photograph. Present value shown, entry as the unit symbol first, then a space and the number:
m³ 661.523
